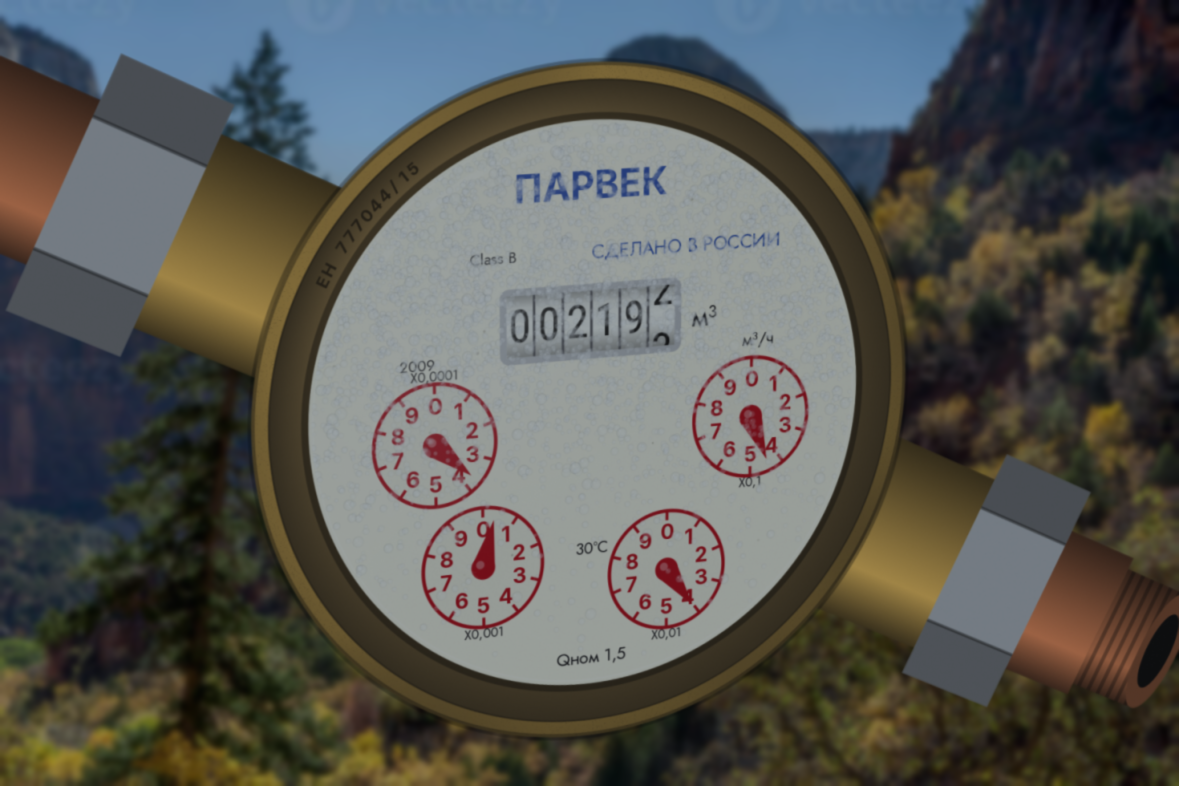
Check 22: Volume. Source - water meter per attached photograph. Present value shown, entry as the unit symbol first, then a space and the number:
m³ 2192.4403
